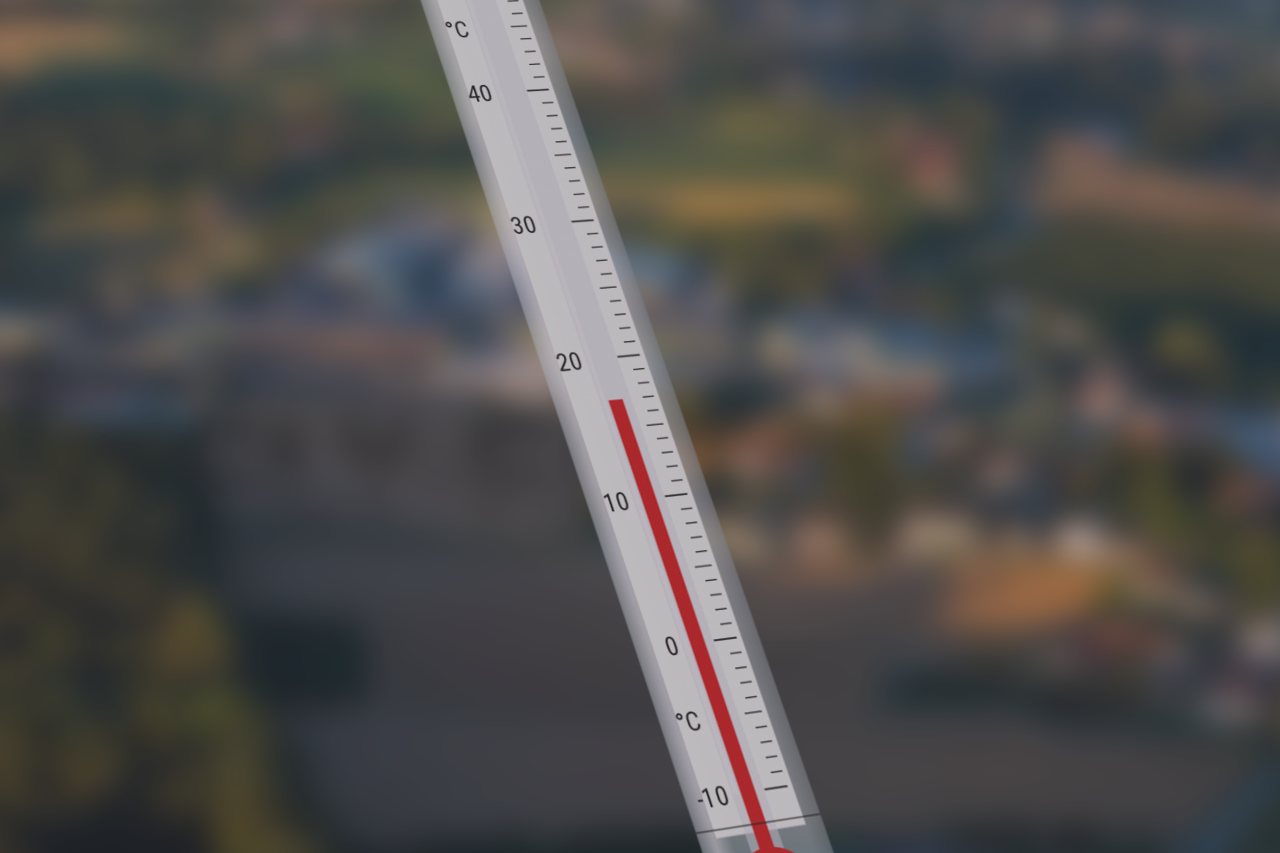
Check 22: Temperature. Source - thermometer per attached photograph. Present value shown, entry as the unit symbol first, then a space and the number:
°C 17
